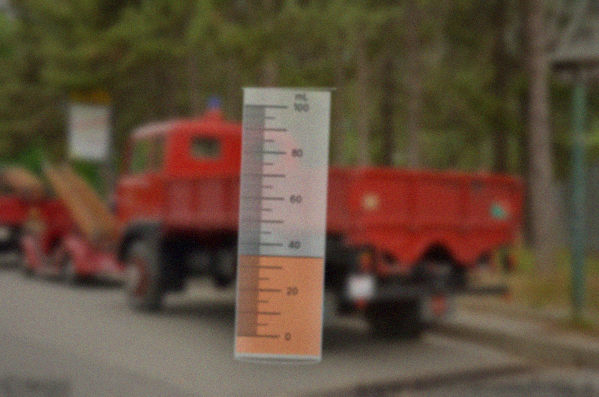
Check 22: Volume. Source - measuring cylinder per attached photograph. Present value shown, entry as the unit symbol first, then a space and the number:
mL 35
